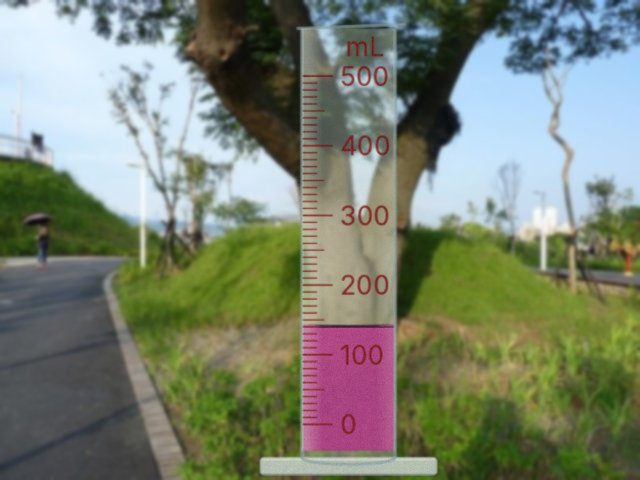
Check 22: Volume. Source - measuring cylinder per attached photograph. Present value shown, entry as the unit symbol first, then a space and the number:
mL 140
